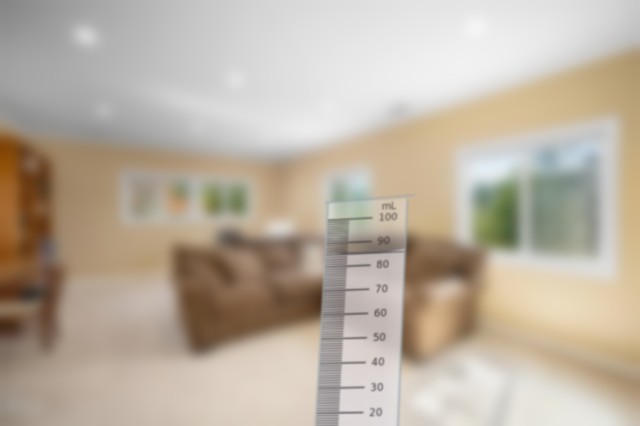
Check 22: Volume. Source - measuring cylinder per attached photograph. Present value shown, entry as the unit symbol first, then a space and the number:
mL 85
